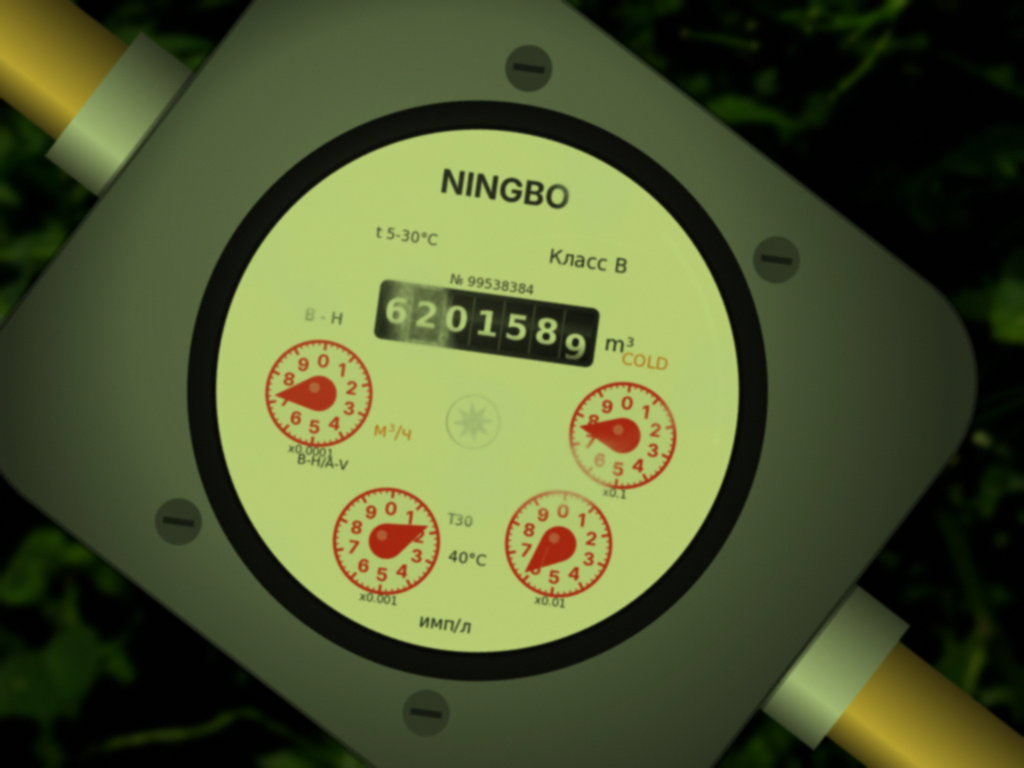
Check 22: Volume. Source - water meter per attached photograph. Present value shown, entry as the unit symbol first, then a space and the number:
m³ 6201588.7617
